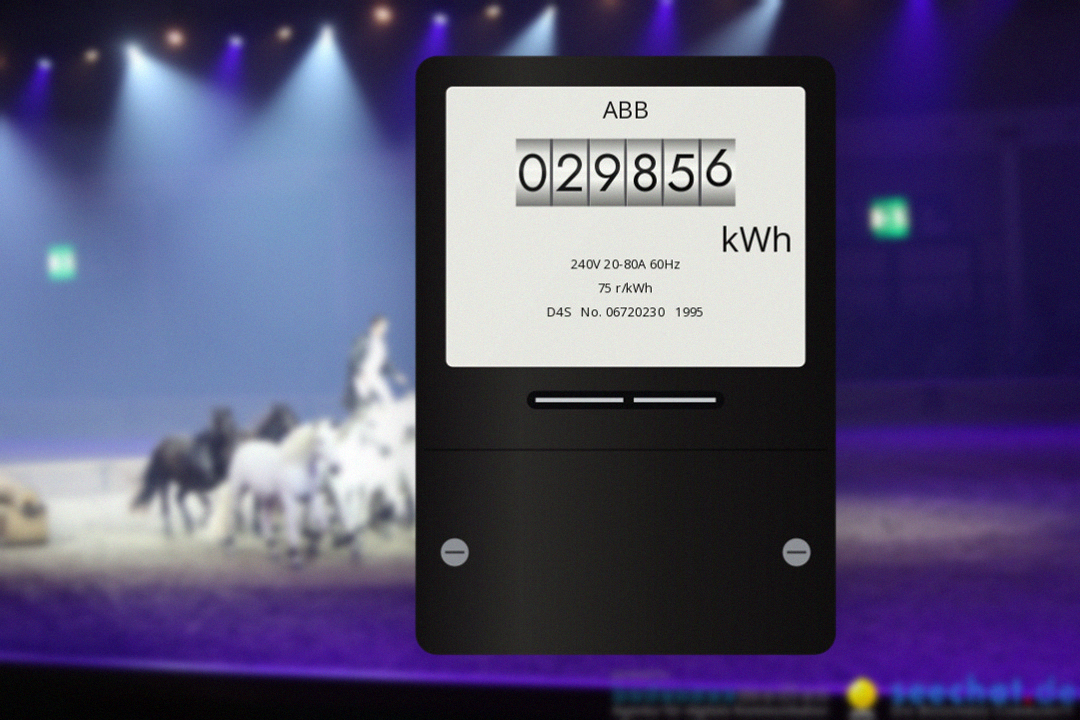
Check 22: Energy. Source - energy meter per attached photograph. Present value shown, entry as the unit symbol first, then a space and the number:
kWh 29856
